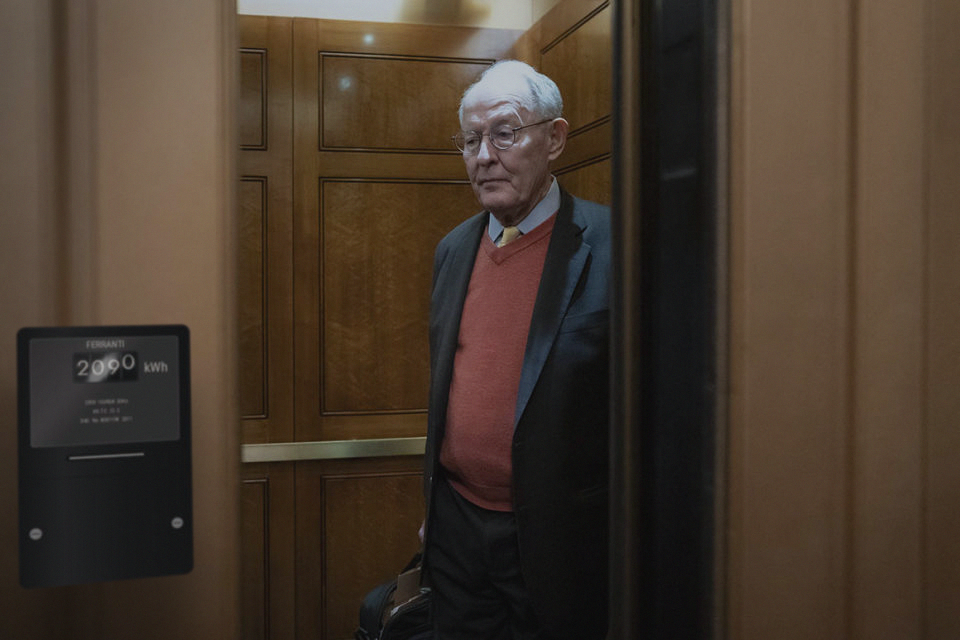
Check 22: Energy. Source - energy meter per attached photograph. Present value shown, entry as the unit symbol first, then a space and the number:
kWh 2090
